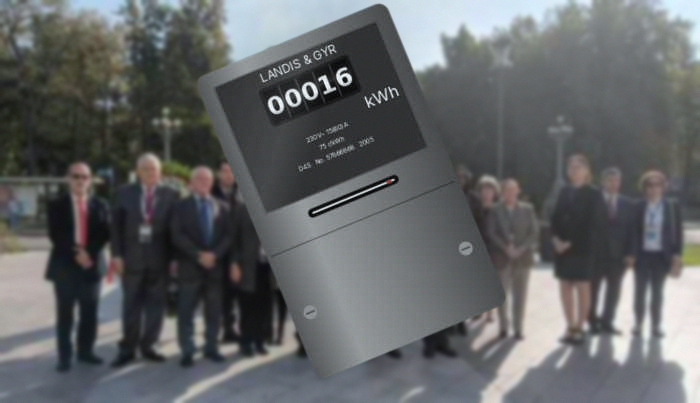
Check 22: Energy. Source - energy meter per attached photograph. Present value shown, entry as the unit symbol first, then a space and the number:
kWh 16
